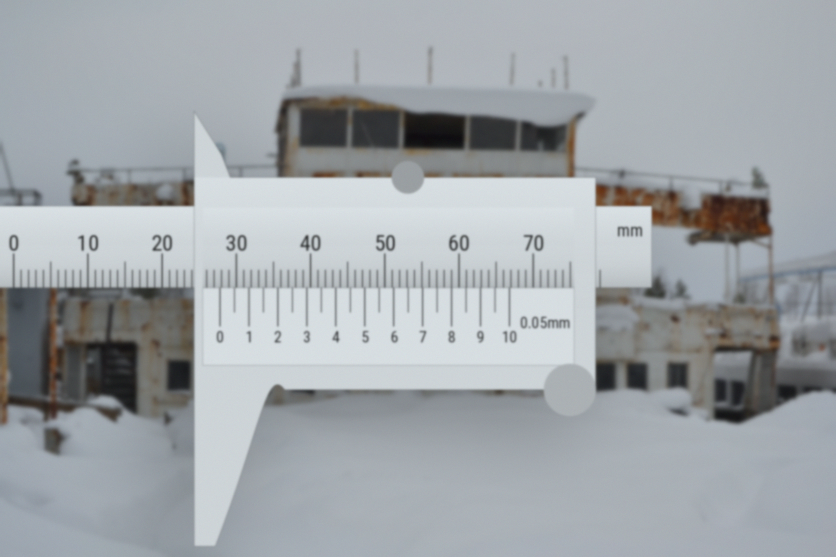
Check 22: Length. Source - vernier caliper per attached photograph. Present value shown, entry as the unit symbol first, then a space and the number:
mm 27.8
